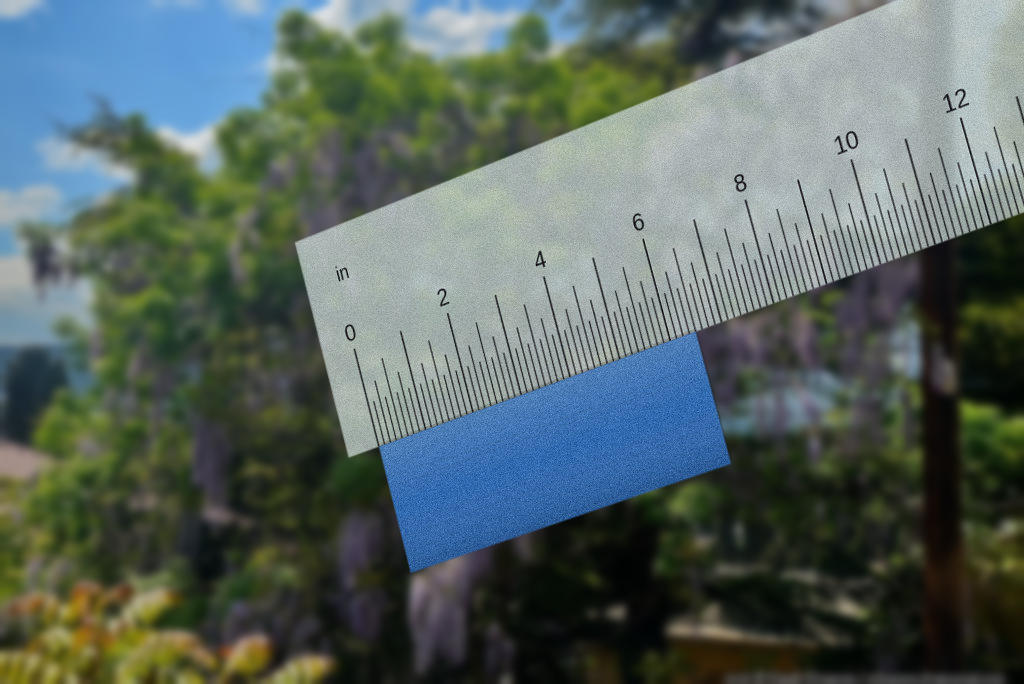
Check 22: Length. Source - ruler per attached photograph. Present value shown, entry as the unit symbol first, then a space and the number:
in 6.5
